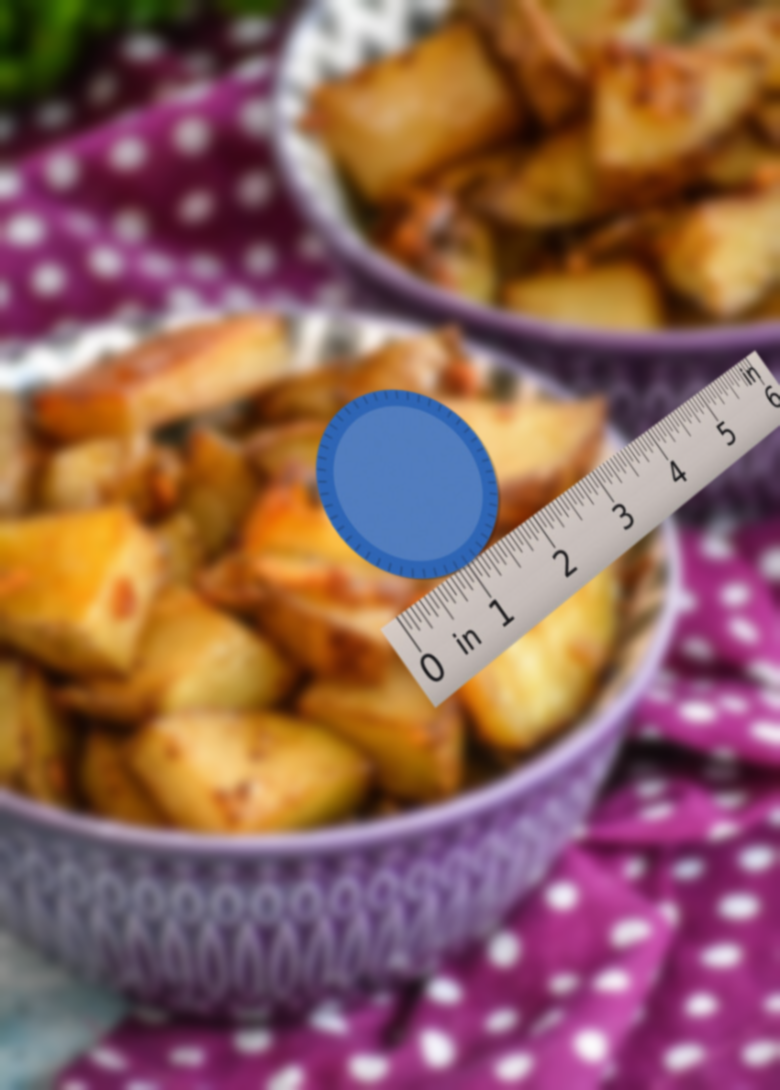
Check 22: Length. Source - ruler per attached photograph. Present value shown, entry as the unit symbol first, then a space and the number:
in 2
